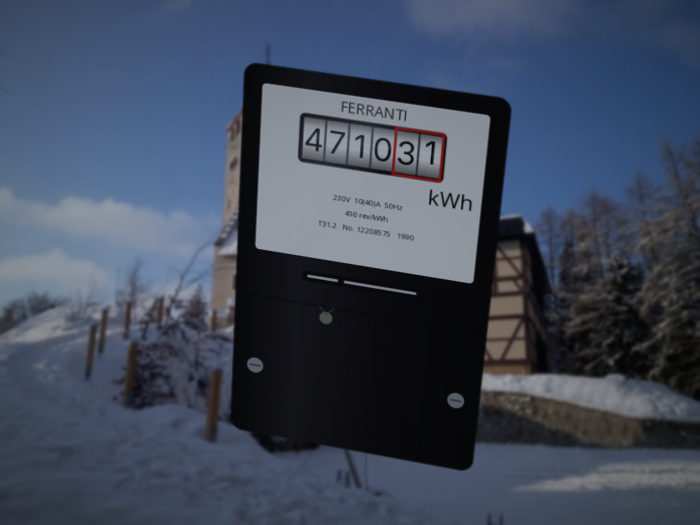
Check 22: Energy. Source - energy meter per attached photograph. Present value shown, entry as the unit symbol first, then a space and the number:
kWh 4710.31
